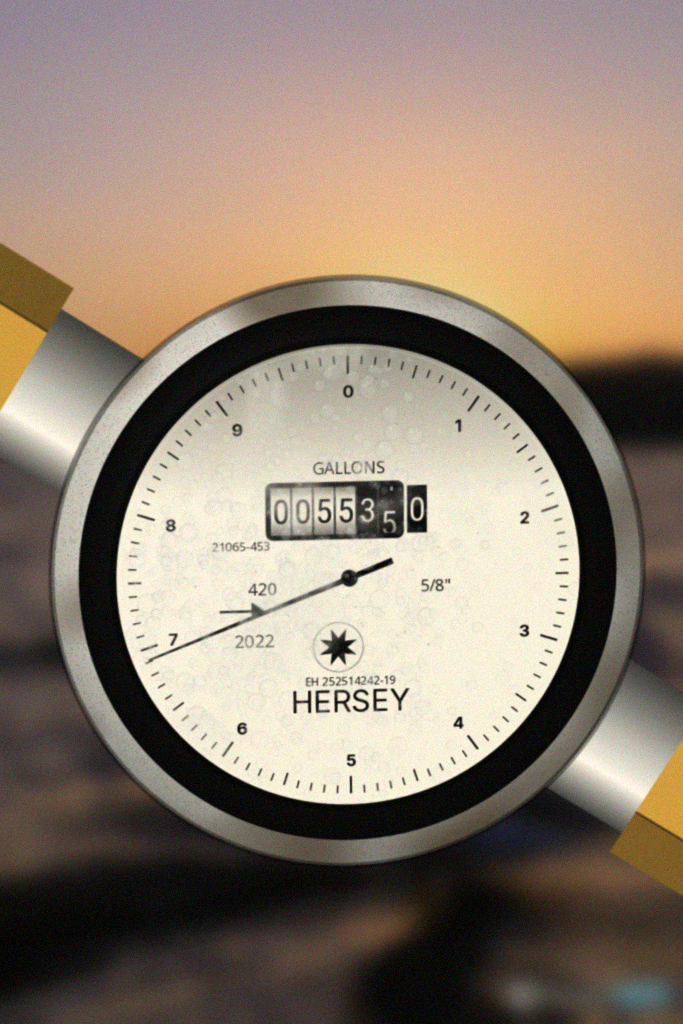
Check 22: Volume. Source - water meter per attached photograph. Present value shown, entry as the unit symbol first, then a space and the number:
gal 55346.9
